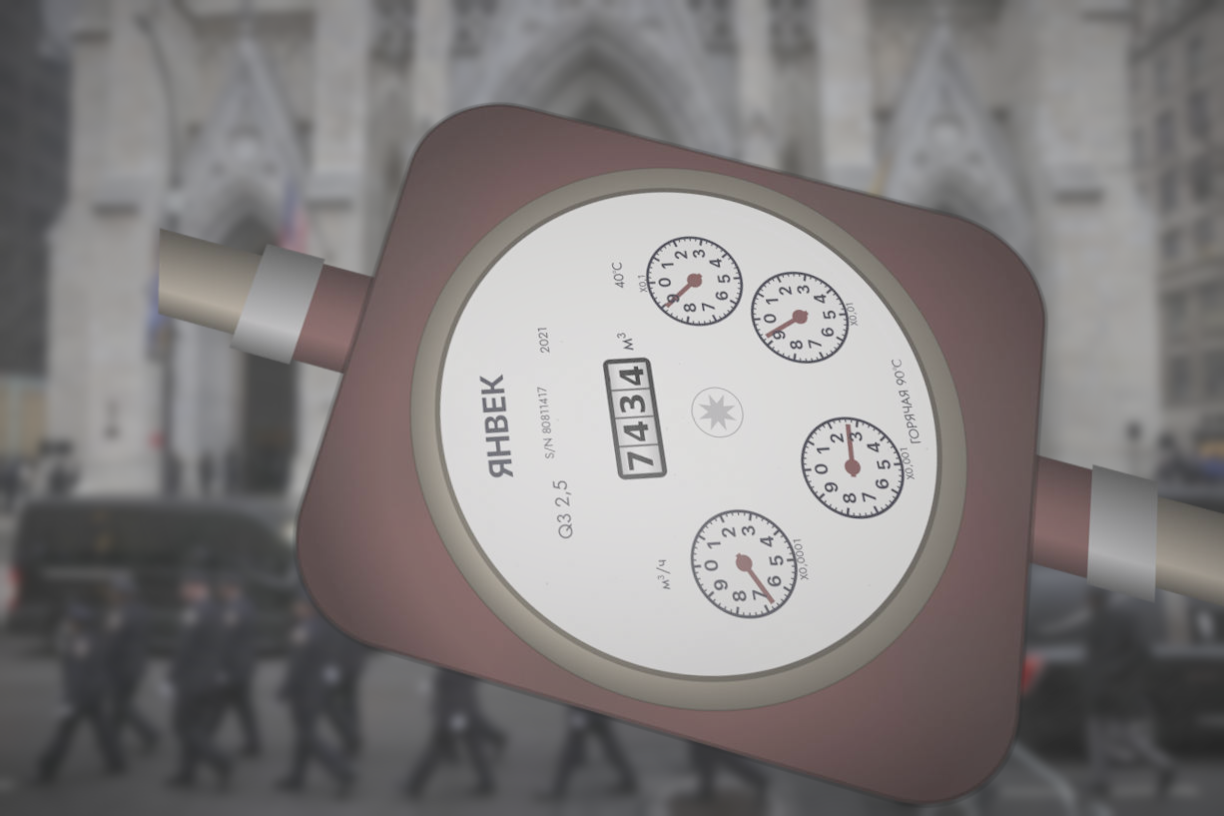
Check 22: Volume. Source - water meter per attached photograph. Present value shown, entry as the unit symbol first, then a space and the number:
m³ 7433.8926
